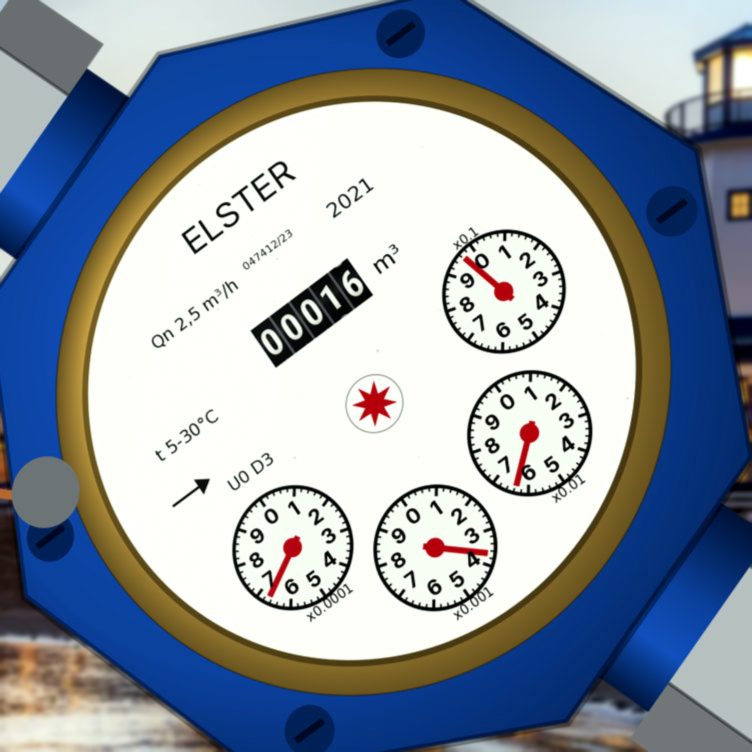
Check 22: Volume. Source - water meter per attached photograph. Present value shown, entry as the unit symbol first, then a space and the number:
m³ 15.9636
